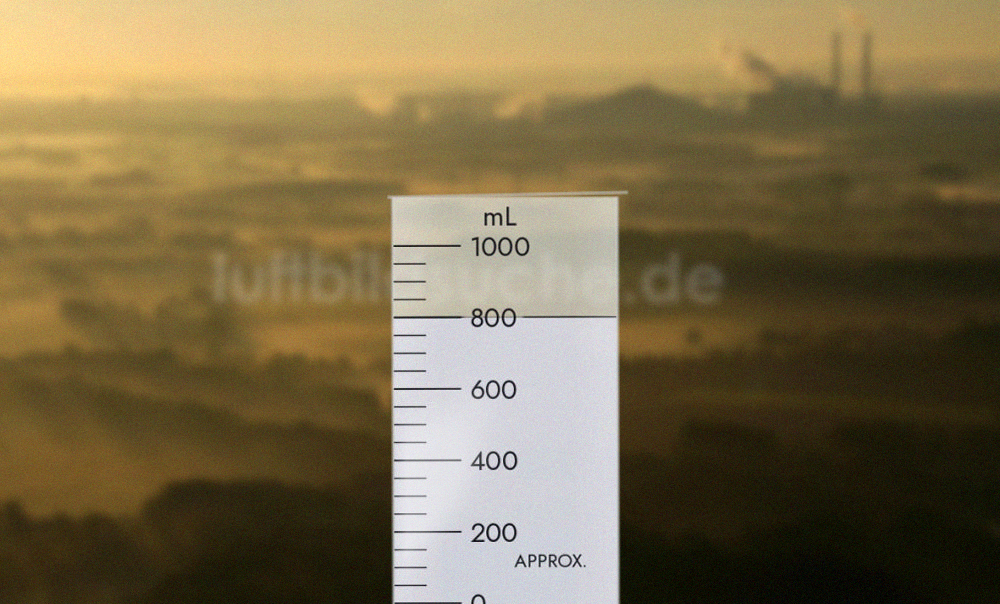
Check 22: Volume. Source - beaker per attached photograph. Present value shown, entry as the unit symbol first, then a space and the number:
mL 800
